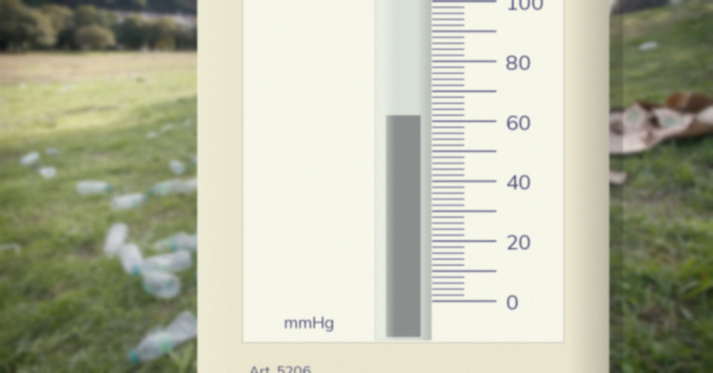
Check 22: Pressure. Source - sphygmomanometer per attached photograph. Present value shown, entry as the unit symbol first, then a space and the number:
mmHg 62
